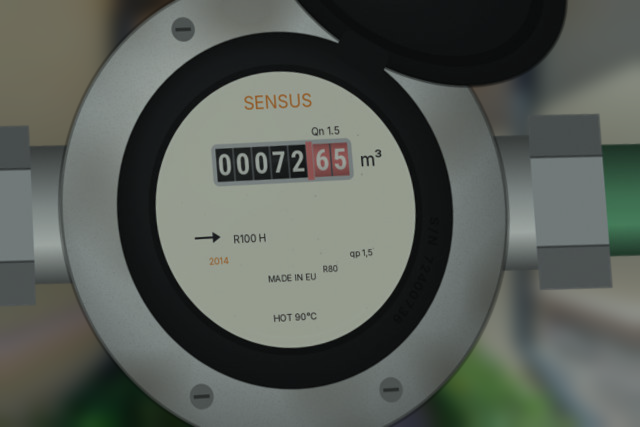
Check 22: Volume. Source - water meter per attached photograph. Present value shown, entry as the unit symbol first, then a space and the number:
m³ 72.65
